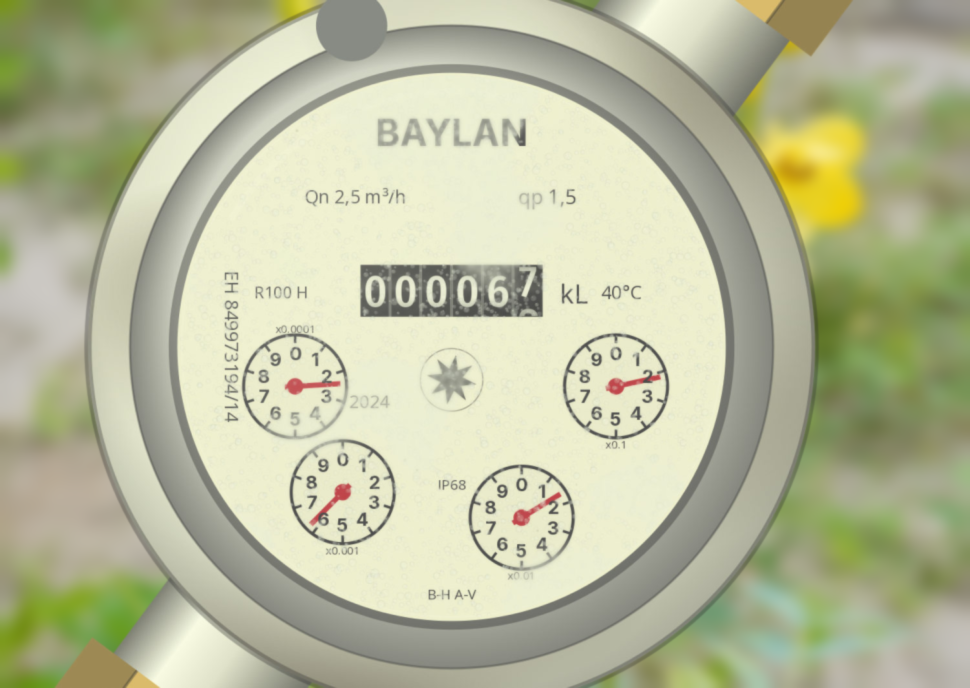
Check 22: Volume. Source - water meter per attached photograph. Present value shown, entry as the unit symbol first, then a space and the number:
kL 67.2162
